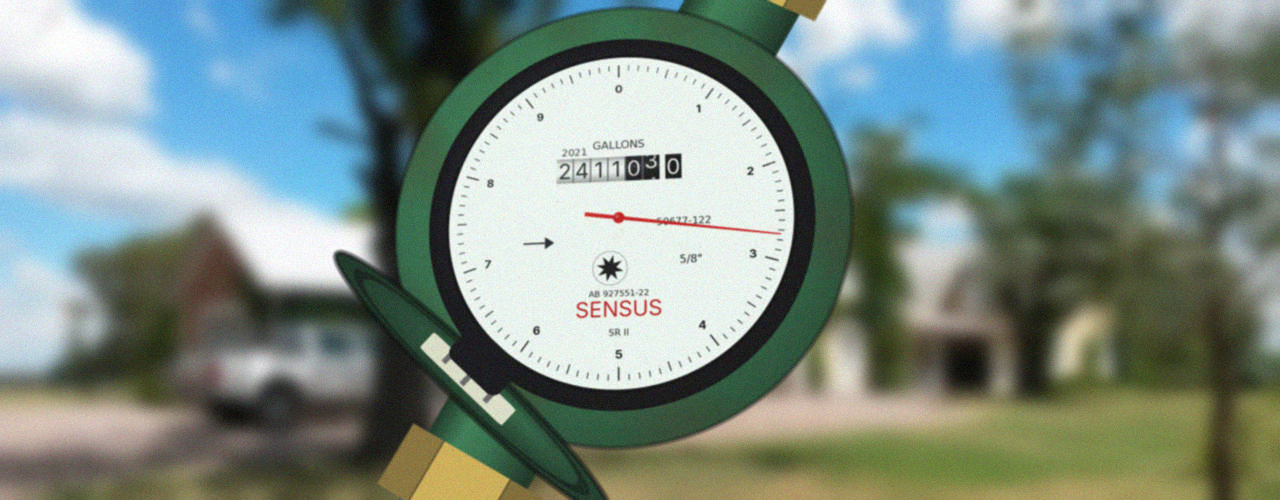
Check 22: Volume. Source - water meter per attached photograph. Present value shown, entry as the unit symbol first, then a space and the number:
gal 2411032.7
